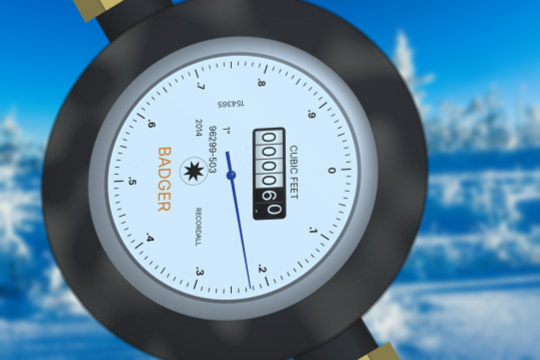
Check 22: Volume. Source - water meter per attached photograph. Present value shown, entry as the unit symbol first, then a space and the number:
ft³ 60.22
